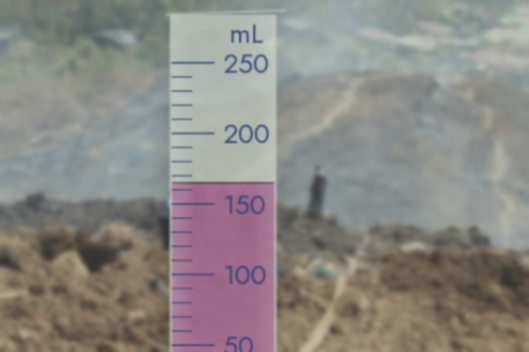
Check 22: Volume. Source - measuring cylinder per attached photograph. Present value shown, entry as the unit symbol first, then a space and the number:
mL 165
